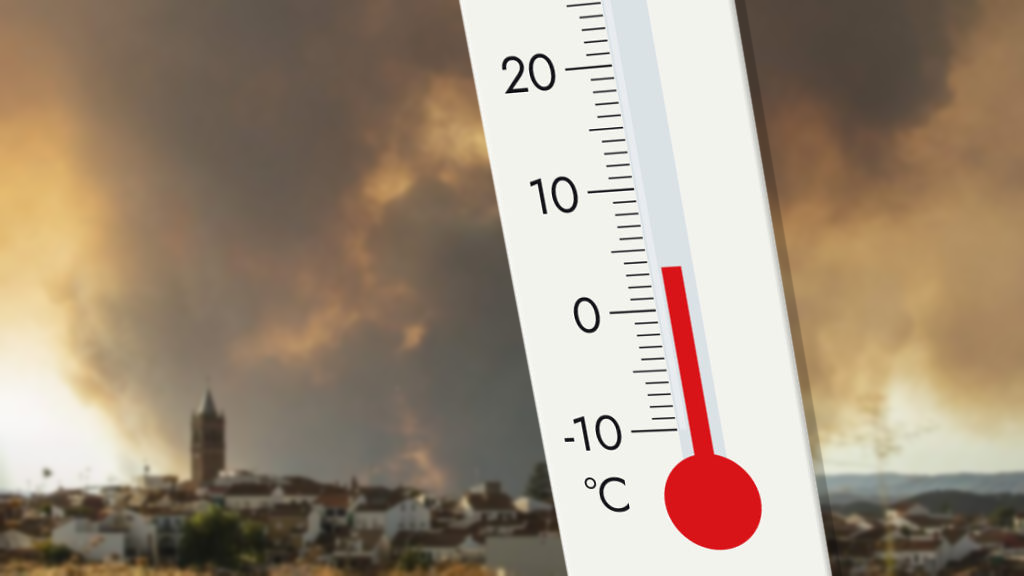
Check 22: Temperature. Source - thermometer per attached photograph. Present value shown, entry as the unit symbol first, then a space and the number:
°C 3.5
